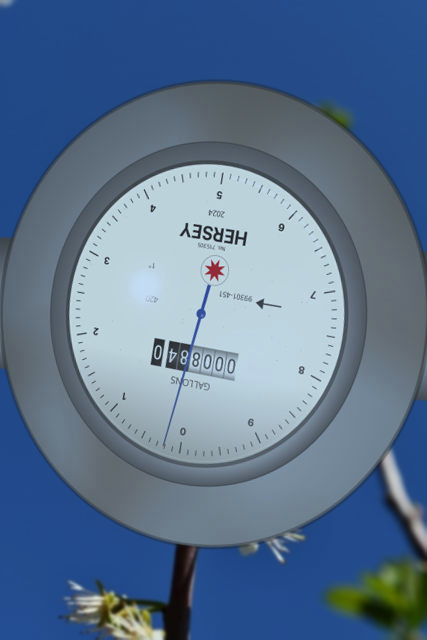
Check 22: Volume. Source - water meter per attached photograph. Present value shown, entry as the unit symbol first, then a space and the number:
gal 8840.2
